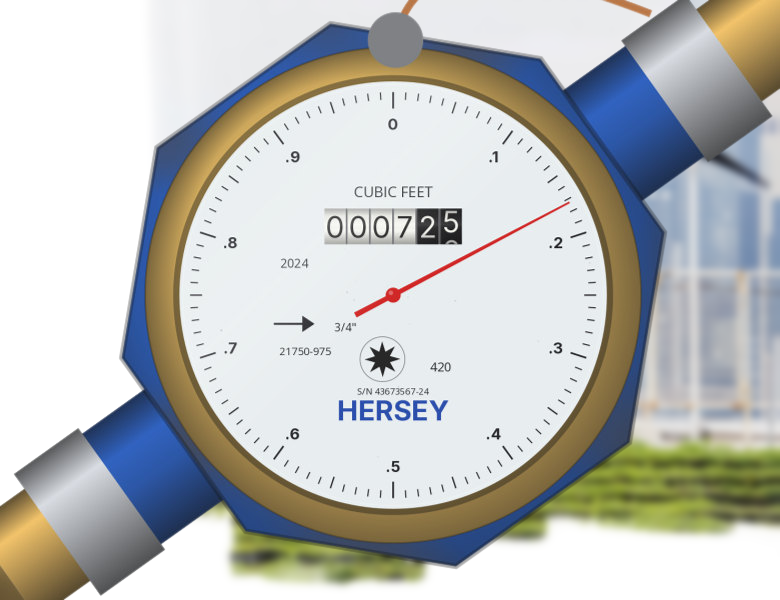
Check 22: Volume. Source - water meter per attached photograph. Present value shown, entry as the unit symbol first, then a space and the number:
ft³ 725.17
